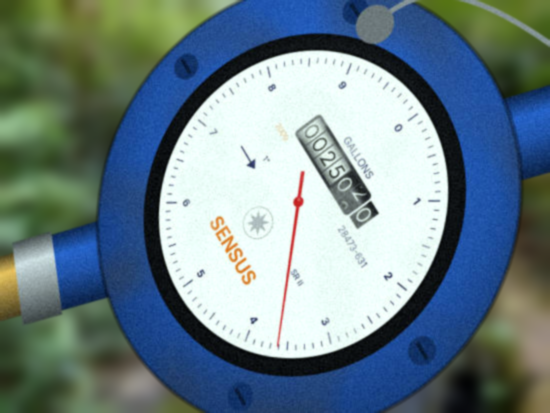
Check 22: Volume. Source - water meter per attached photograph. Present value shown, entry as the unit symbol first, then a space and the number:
gal 25023.6
